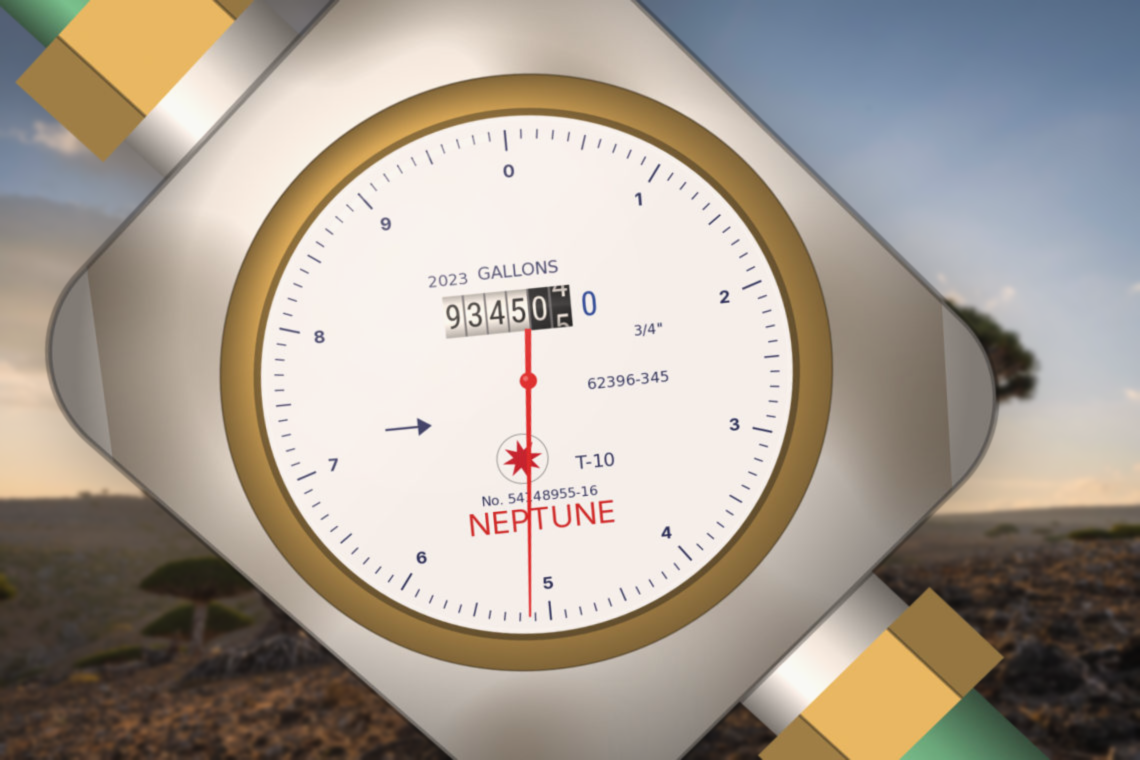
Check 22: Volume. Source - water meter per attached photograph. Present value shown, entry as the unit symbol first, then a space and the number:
gal 9345045.1
